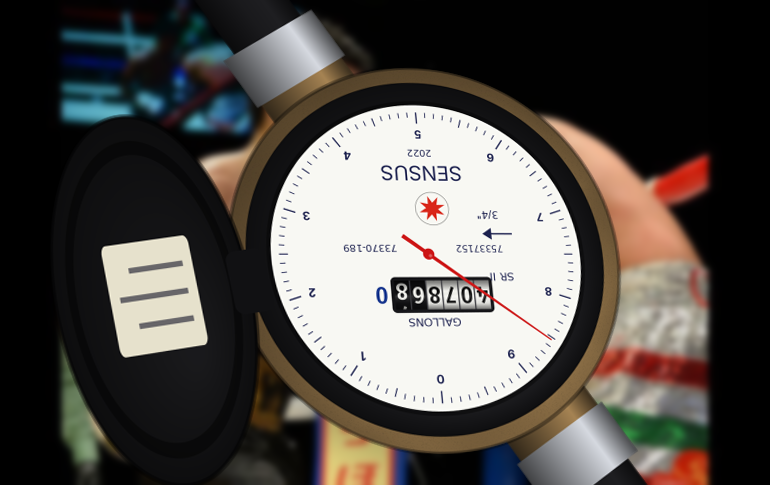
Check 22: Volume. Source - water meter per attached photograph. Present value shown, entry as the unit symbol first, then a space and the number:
gal 4078678.5
